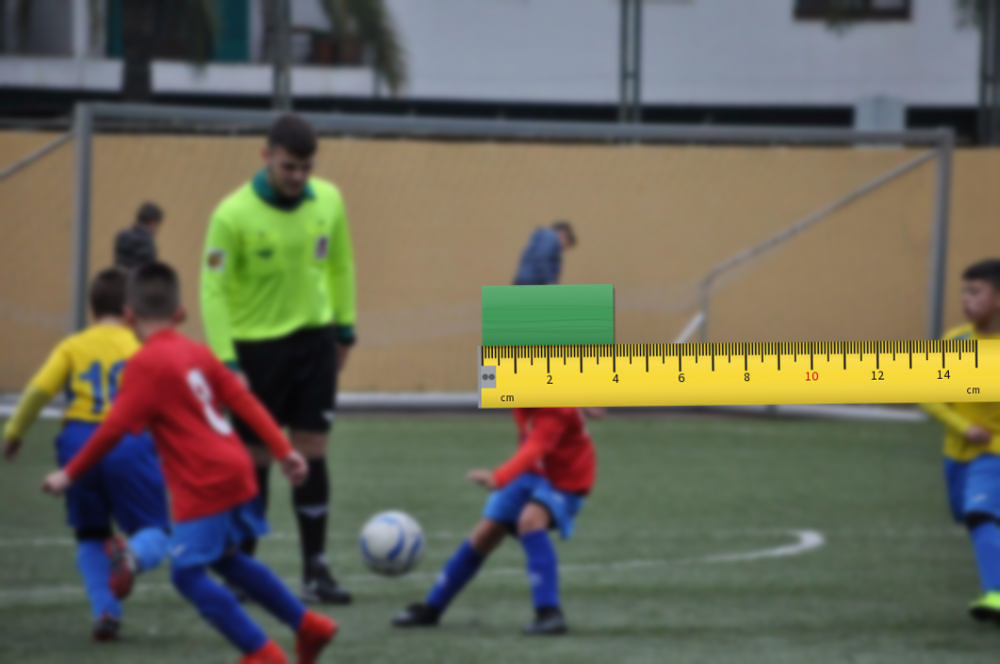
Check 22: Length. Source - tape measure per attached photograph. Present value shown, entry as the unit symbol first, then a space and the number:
cm 4
